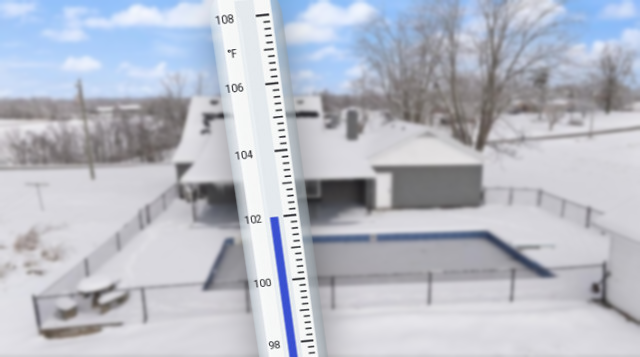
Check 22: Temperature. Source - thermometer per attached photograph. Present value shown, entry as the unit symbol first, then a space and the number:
°F 102
